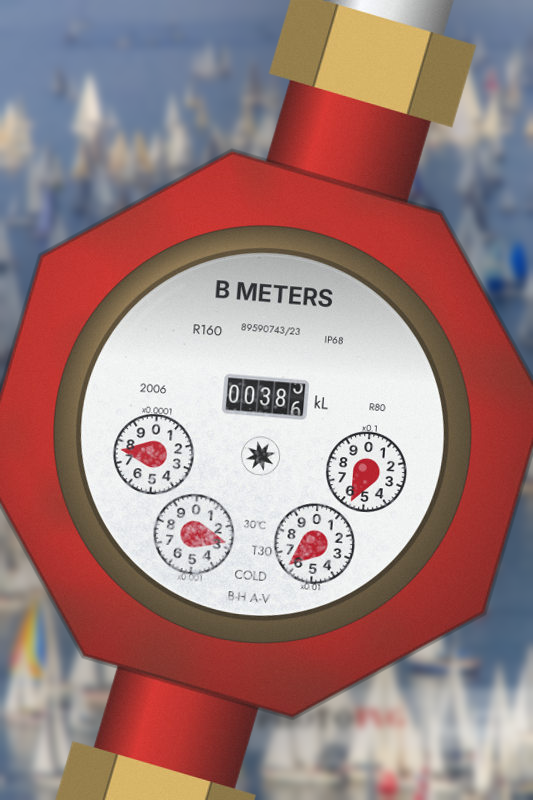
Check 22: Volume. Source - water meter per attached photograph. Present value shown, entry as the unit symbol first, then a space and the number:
kL 385.5627
